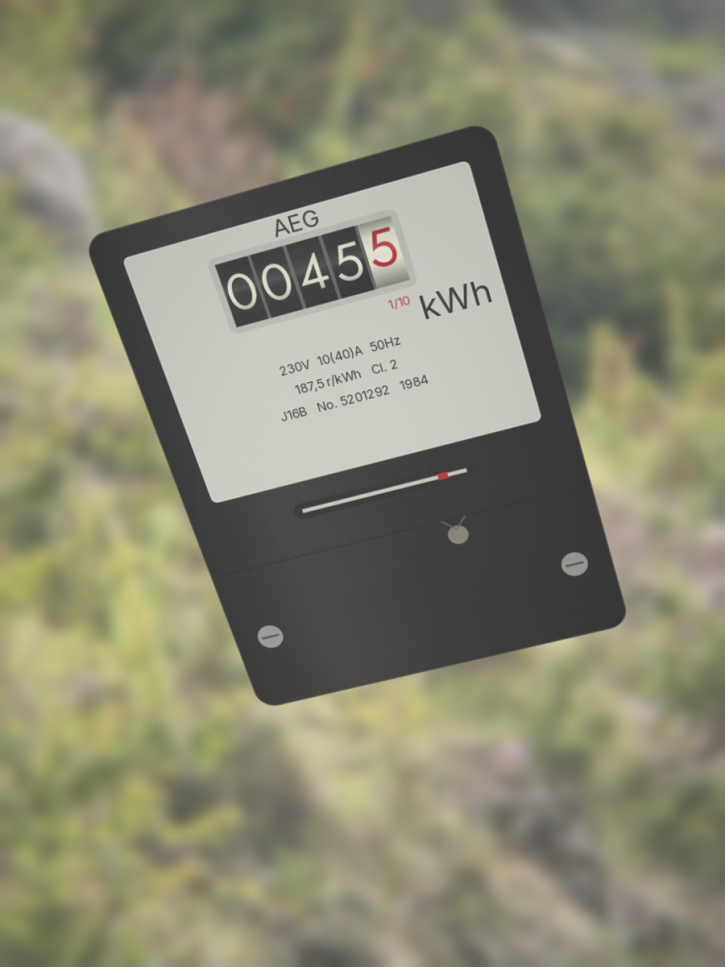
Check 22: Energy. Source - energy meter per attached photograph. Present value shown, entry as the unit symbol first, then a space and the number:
kWh 45.5
